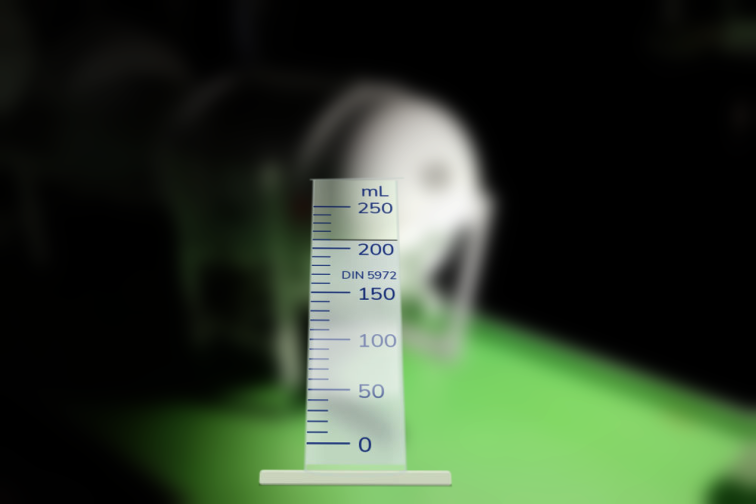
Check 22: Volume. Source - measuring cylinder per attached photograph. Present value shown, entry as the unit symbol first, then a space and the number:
mL 210
